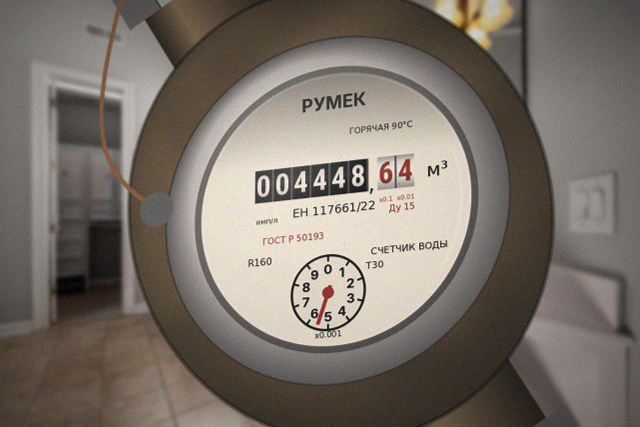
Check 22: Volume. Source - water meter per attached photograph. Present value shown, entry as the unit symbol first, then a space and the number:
m³ 4448.645
